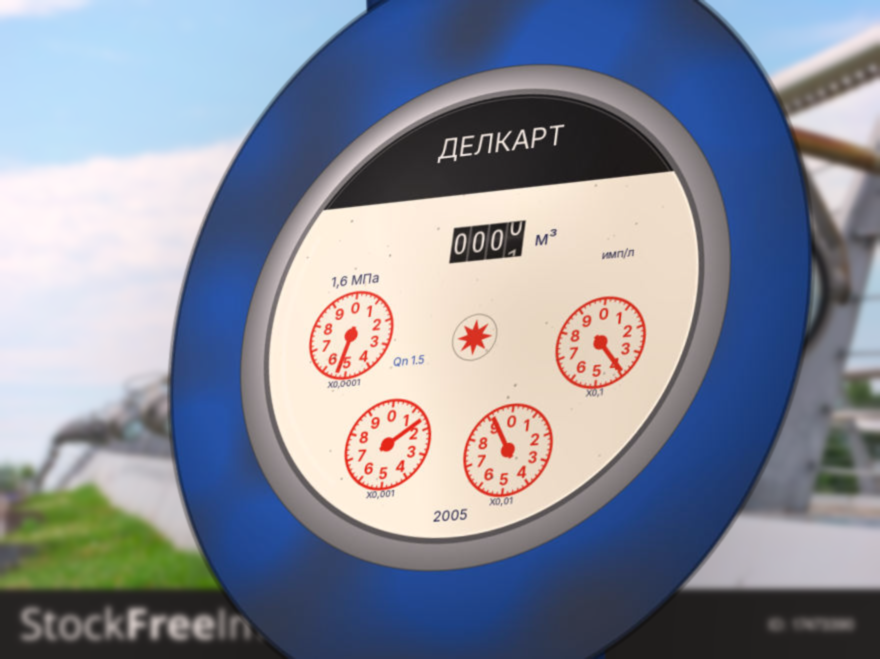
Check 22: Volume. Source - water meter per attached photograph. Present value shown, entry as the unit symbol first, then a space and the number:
m³ 0.3915
